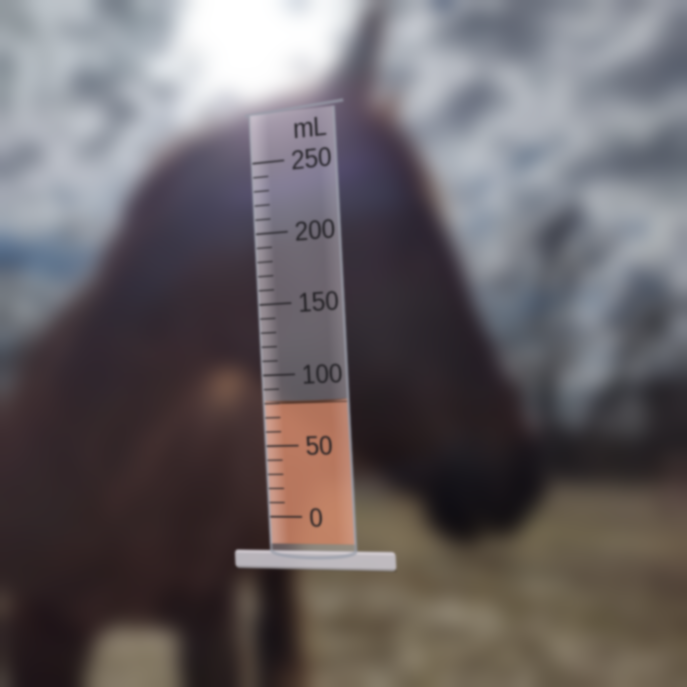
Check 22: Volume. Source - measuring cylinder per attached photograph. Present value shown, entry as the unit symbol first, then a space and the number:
mL 80
